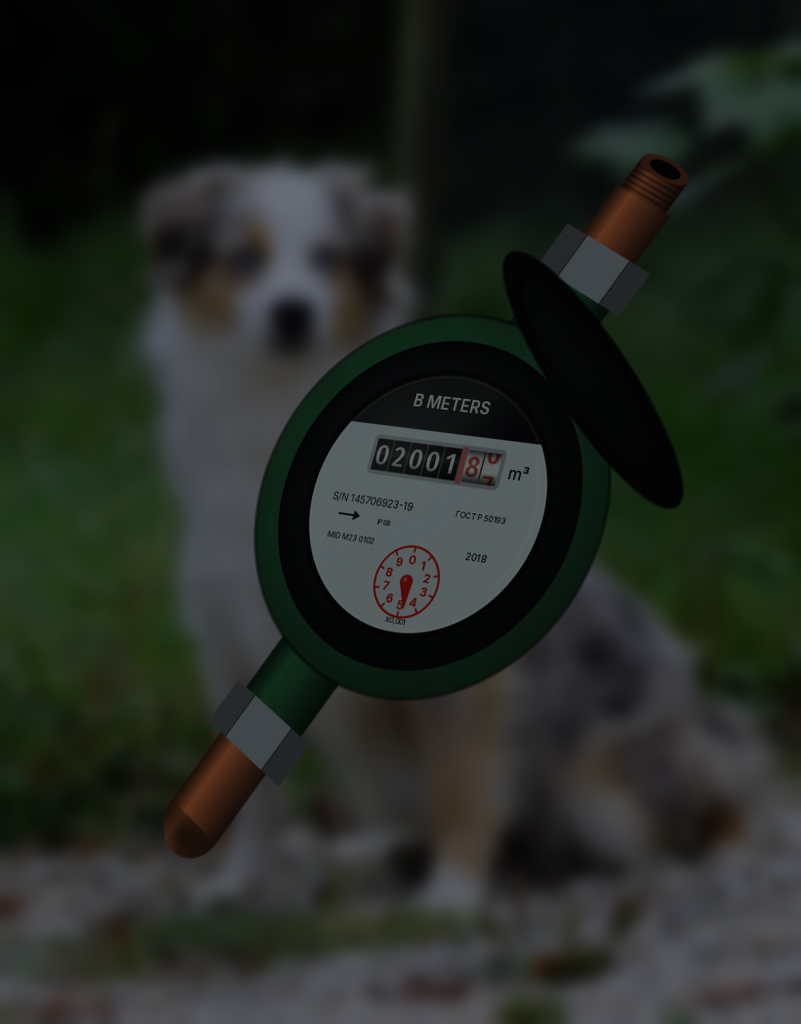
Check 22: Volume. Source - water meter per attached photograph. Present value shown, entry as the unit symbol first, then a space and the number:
m³ 2001.864
